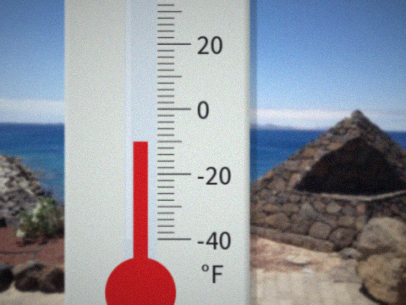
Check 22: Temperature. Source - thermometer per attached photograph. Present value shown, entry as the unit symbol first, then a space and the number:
°F -10
